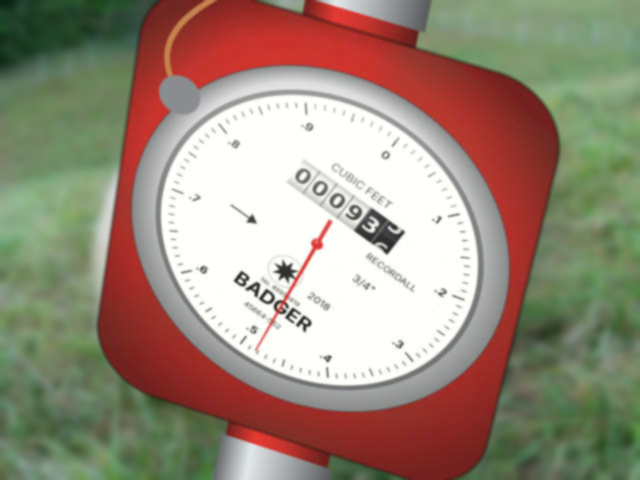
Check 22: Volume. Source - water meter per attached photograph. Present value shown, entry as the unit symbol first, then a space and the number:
ft³ 935.48
